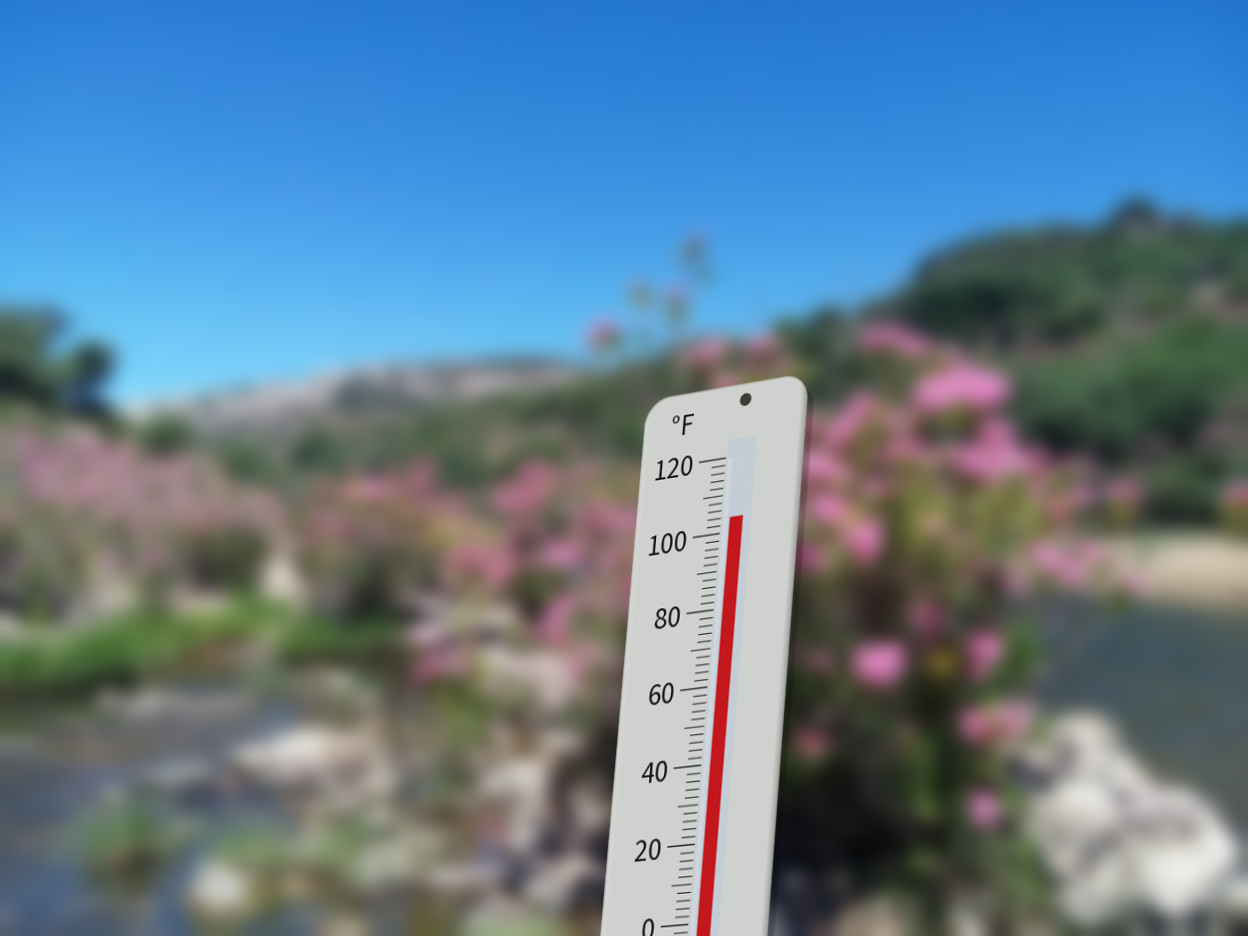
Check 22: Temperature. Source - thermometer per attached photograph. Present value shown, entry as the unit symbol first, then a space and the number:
°F 104
